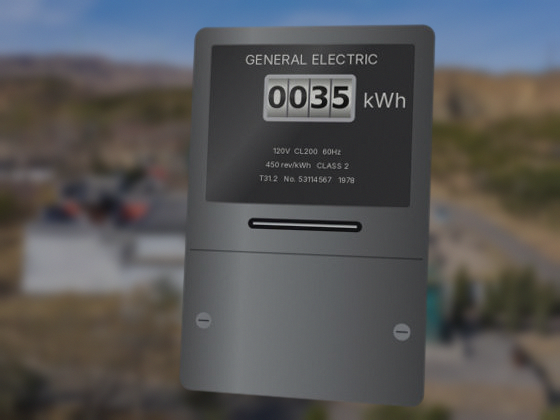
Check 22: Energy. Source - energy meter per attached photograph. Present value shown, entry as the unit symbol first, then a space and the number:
kWh 35
